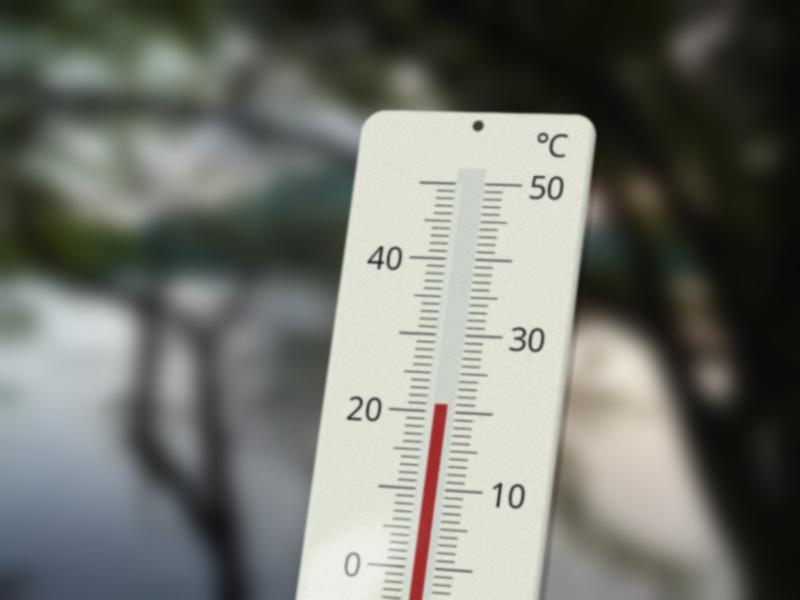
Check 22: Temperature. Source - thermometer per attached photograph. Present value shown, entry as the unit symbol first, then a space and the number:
°C 21
